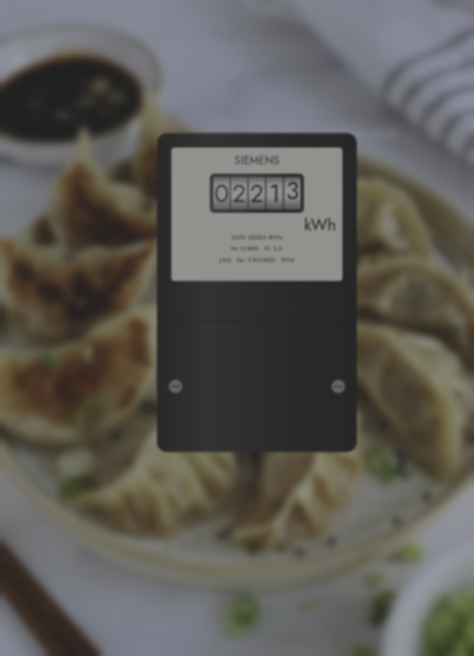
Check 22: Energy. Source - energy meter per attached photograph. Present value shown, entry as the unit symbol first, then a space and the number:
kWh 2213
